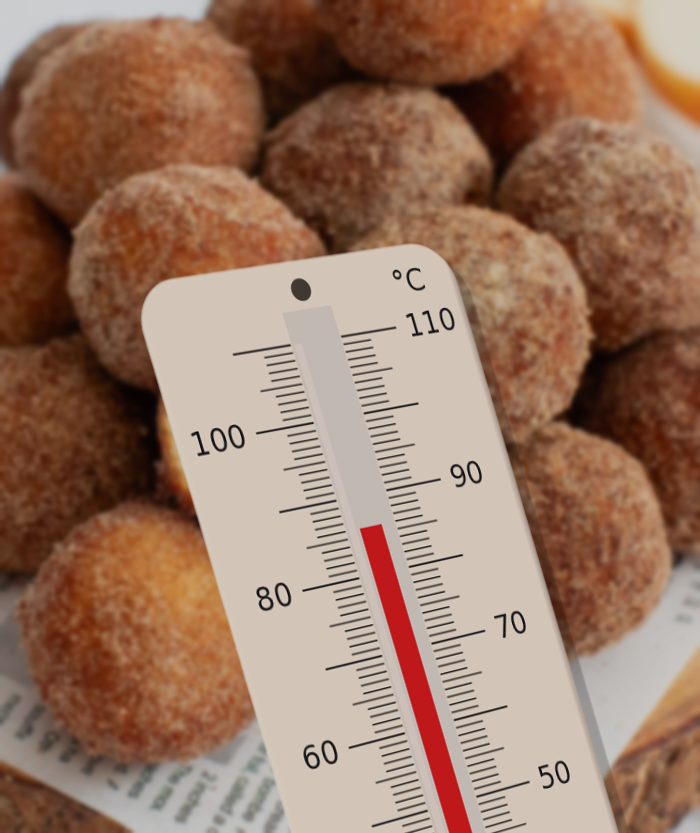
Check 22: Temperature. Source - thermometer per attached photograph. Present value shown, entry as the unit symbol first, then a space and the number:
°C 86
